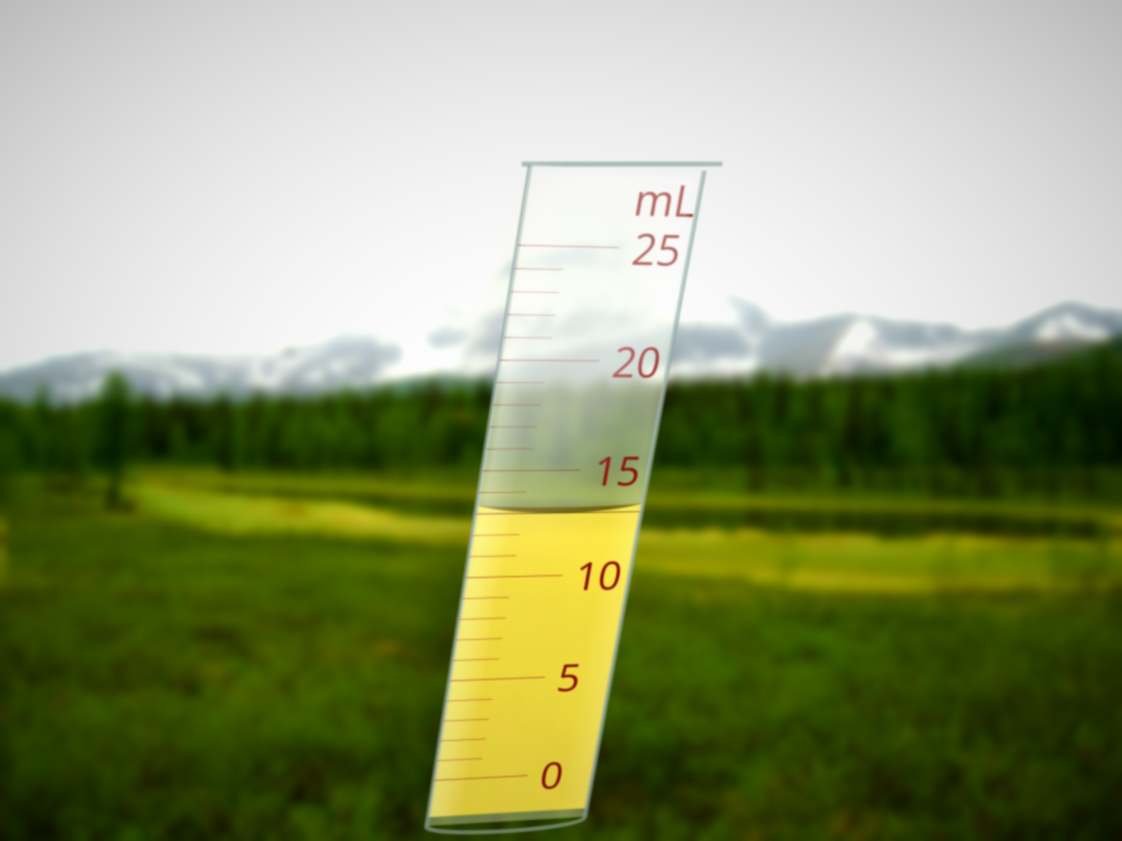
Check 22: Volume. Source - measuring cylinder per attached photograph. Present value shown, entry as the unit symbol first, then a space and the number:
mL 13
